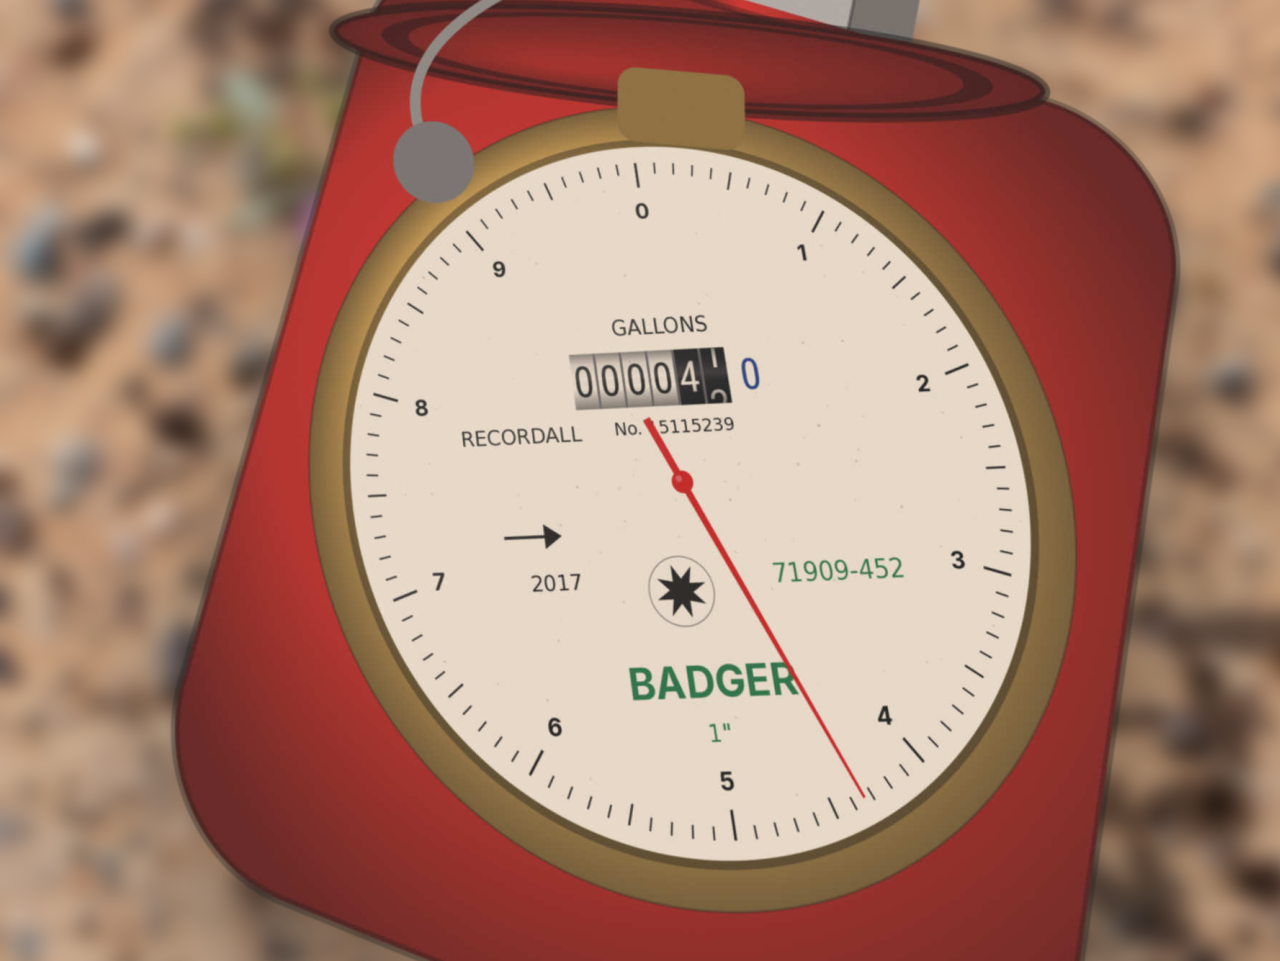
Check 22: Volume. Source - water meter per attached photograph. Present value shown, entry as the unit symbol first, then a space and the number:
gal 414.3
